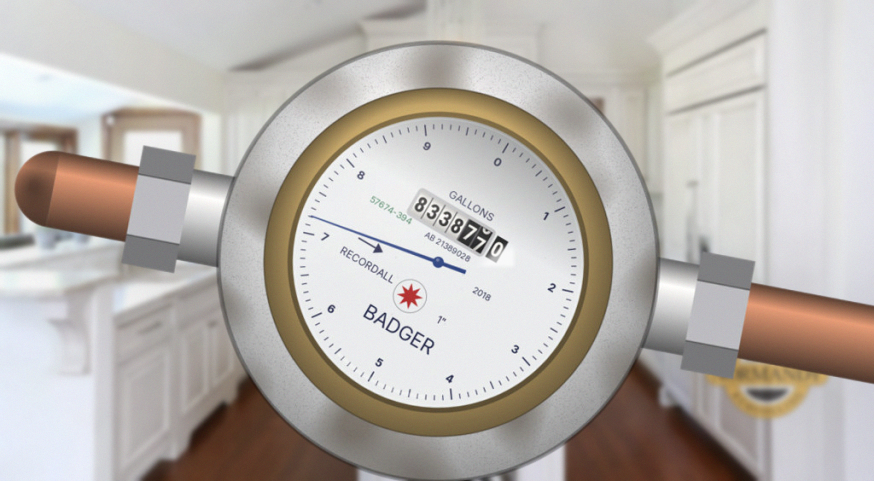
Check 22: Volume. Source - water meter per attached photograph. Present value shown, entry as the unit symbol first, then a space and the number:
gal 8338767.2
